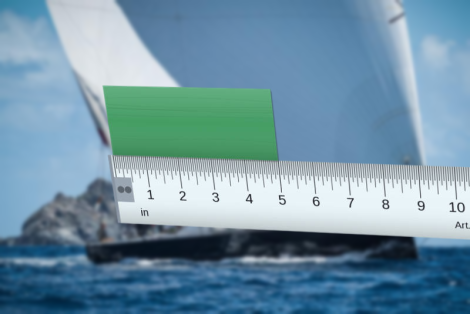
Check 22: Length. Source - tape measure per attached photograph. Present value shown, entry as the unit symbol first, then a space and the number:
in 5
